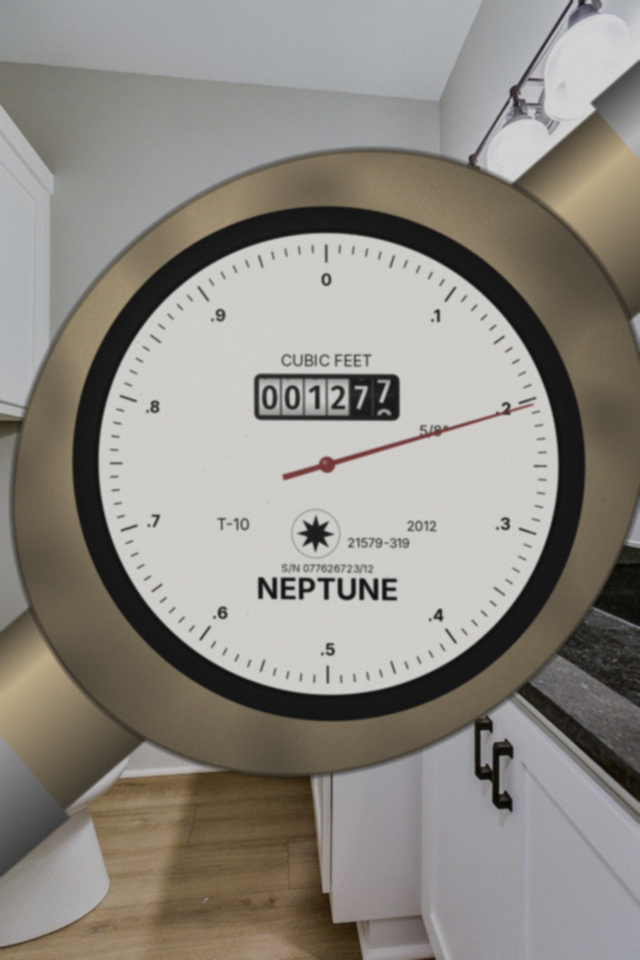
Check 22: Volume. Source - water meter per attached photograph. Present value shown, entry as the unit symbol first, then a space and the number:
ft³ 1277.20
